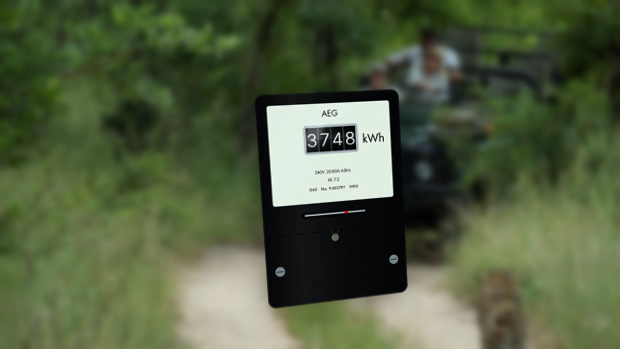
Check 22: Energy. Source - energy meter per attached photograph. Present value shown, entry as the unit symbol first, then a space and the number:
kWh 3748
